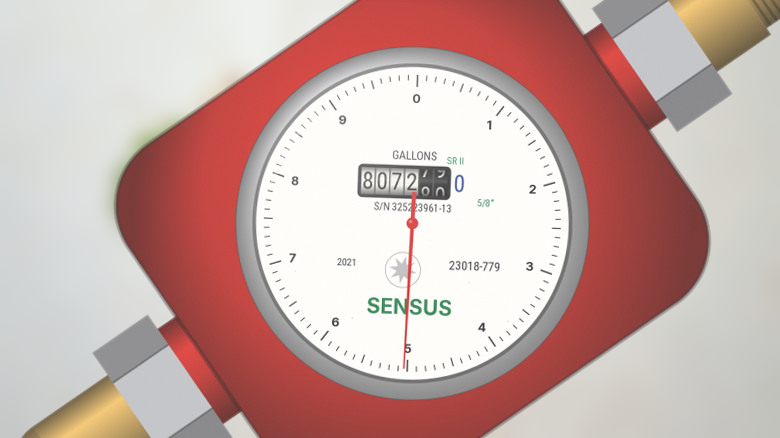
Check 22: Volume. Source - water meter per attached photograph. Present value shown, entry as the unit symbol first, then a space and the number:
gal 8072795.0
